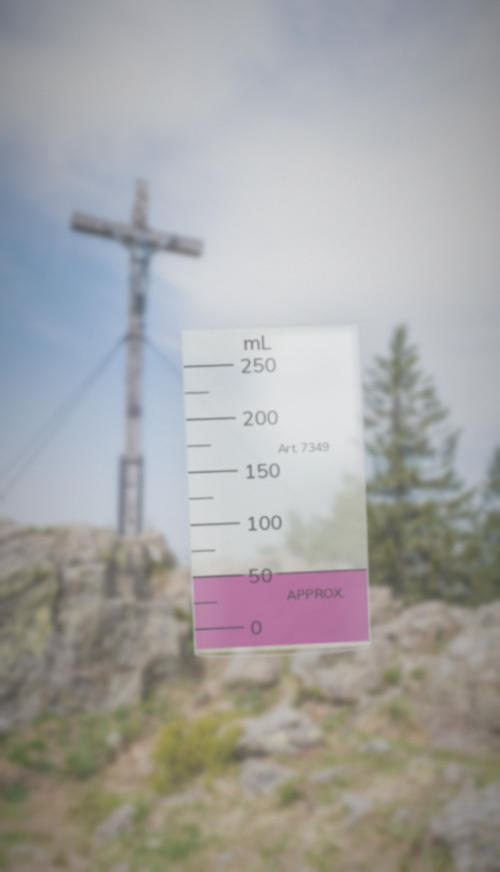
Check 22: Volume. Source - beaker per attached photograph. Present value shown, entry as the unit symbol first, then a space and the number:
mL 50
